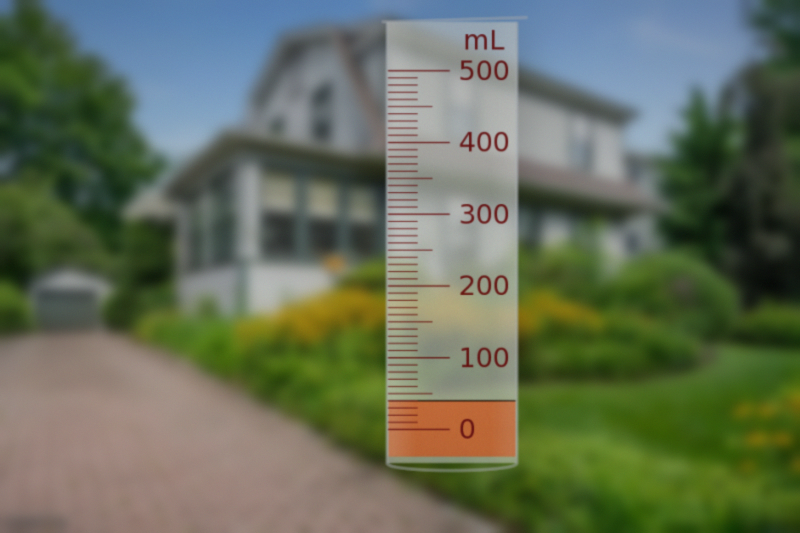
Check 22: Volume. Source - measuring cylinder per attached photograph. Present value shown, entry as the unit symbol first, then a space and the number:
mL 40
